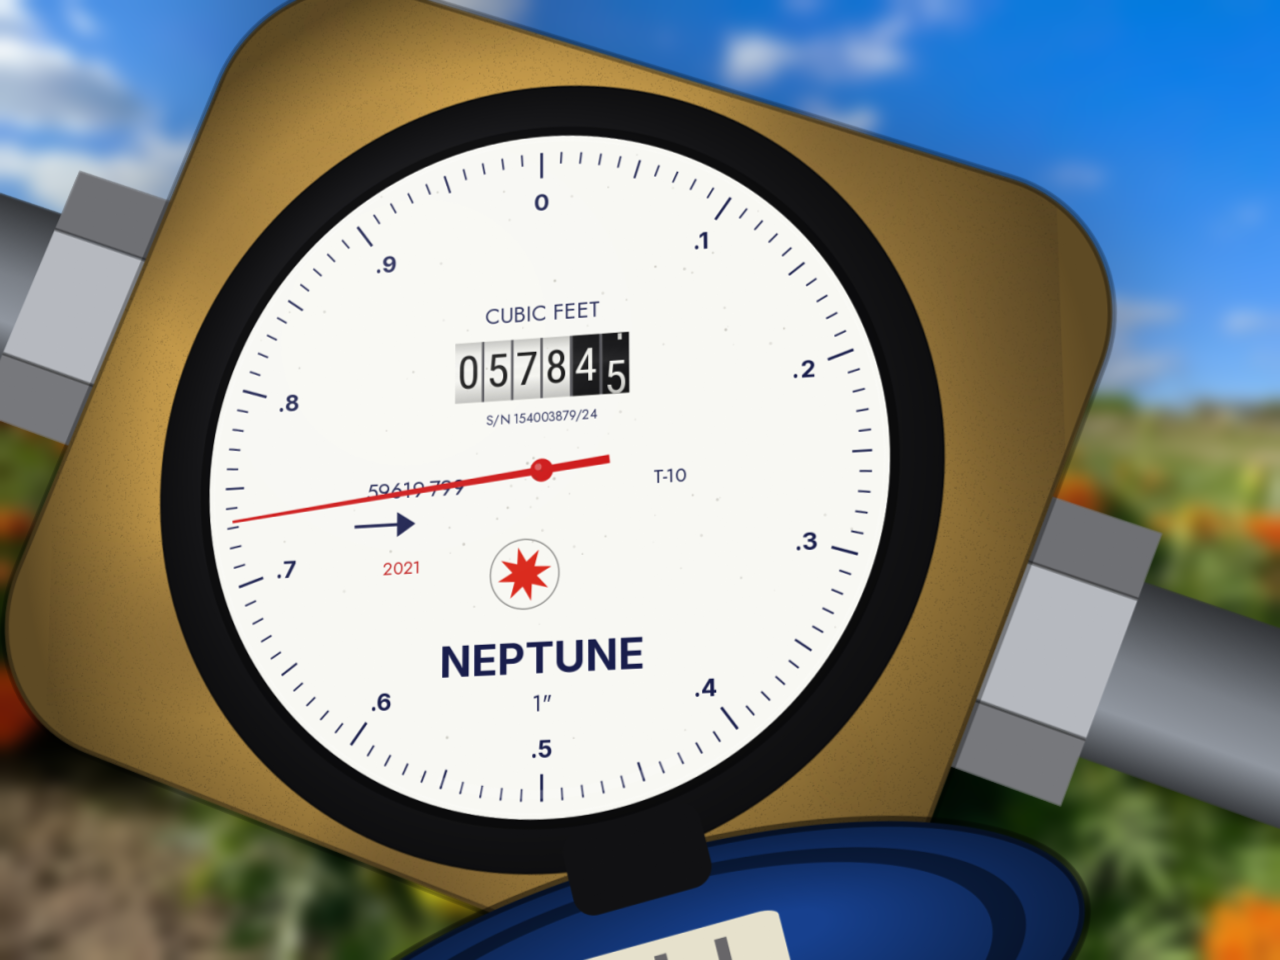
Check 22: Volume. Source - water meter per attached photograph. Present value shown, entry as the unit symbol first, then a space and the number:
ft³ 57844.73
